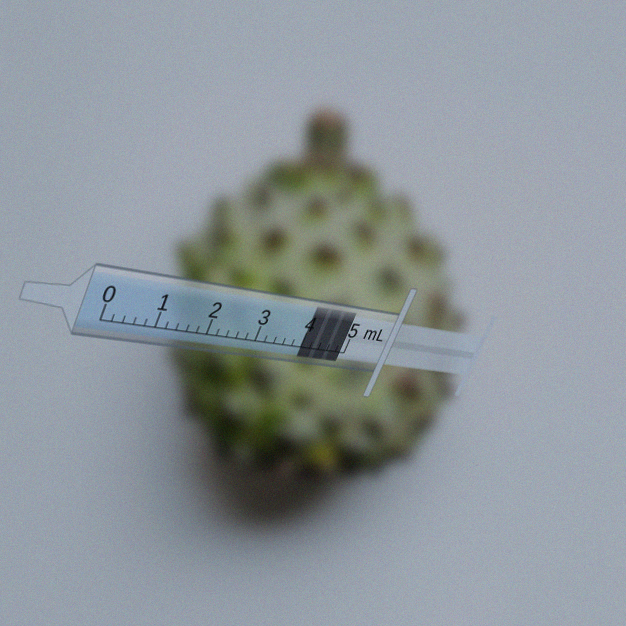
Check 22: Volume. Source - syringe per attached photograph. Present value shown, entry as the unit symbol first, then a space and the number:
mL 4
